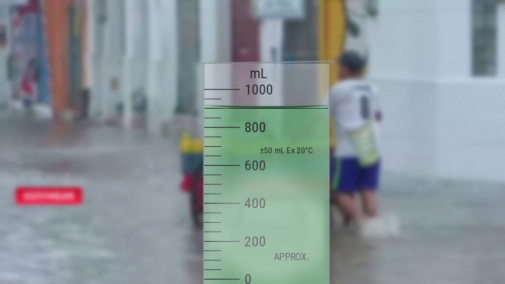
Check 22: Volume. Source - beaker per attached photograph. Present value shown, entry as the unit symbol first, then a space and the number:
mL 900
